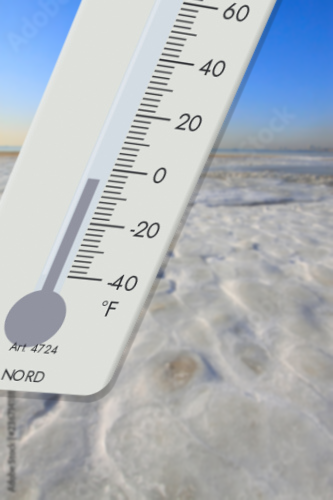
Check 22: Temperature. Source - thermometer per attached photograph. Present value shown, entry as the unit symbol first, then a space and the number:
°F -4
